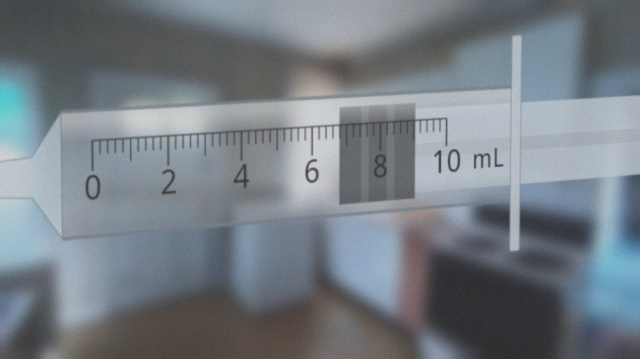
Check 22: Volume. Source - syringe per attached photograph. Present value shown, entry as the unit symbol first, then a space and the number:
mL 6.8
